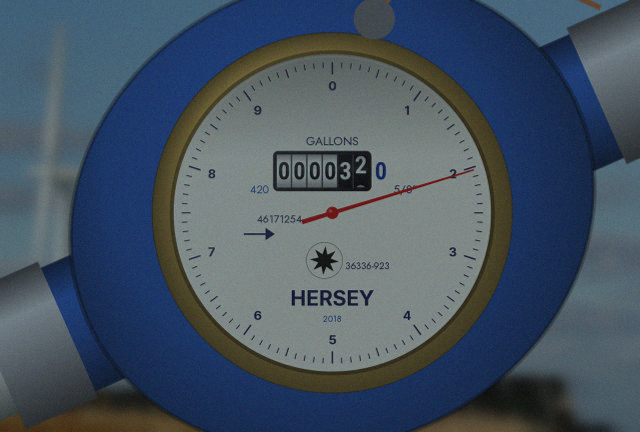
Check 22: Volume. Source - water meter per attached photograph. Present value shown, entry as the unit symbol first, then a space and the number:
gal 322.0
